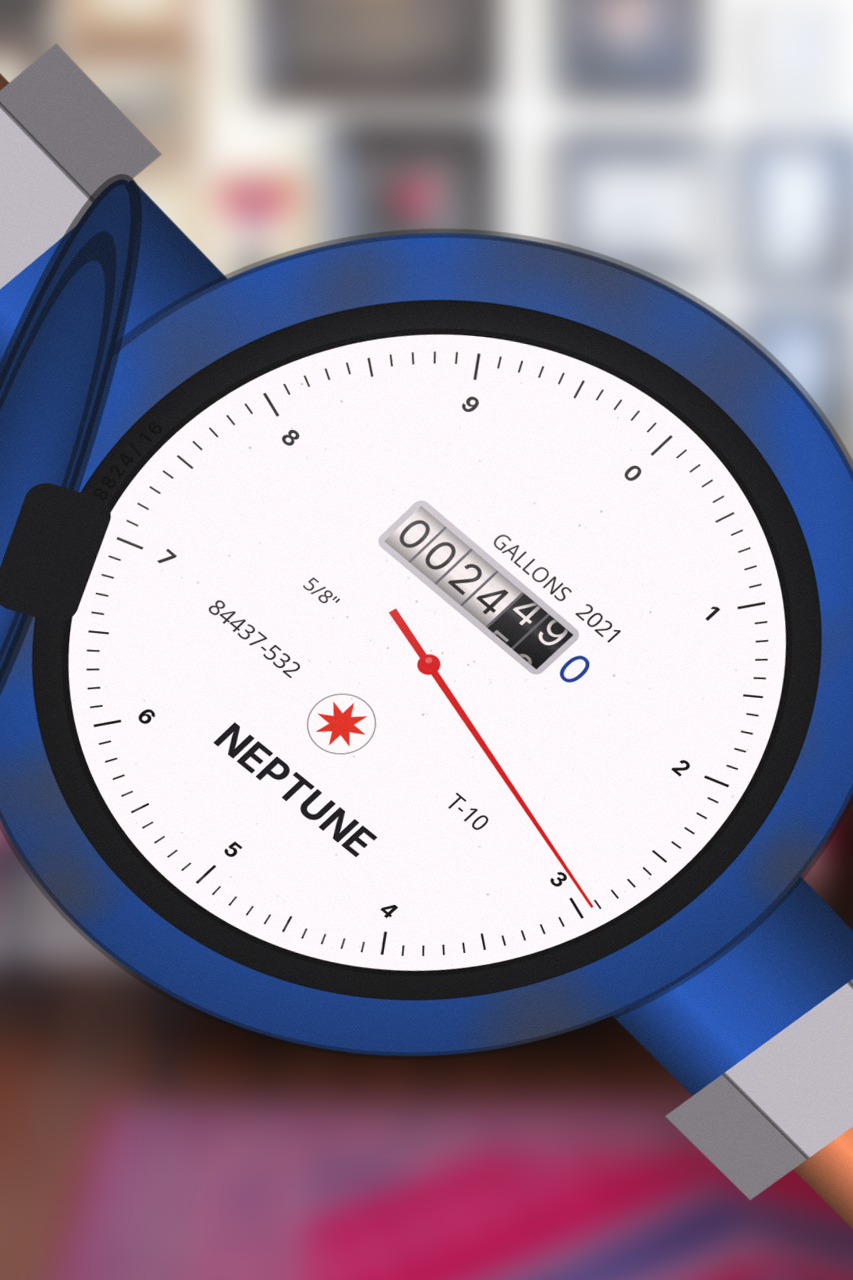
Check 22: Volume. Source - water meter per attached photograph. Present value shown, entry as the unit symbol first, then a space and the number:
gal 24492.9
